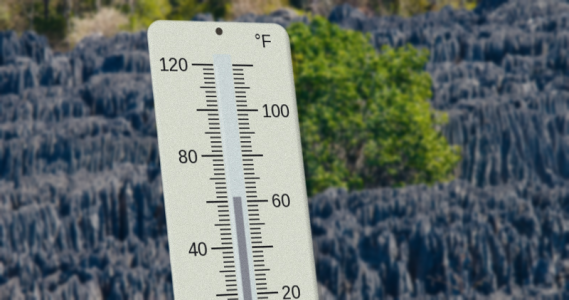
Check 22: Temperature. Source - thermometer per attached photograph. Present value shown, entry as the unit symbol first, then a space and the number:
°F 62
